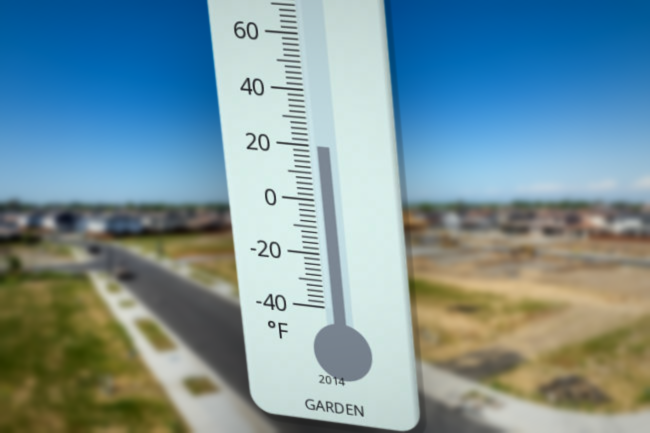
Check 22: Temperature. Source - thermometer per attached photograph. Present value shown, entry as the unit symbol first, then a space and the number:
°F 20
